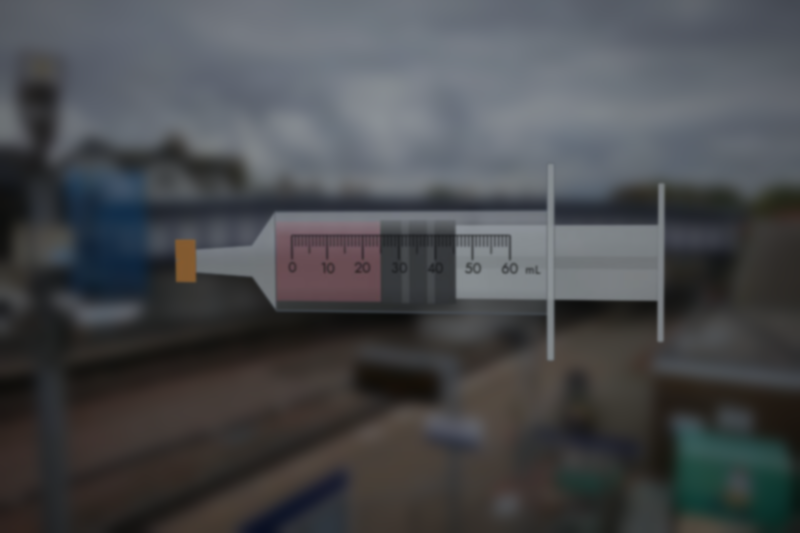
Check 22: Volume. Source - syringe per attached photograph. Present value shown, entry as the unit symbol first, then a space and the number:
mL 25
